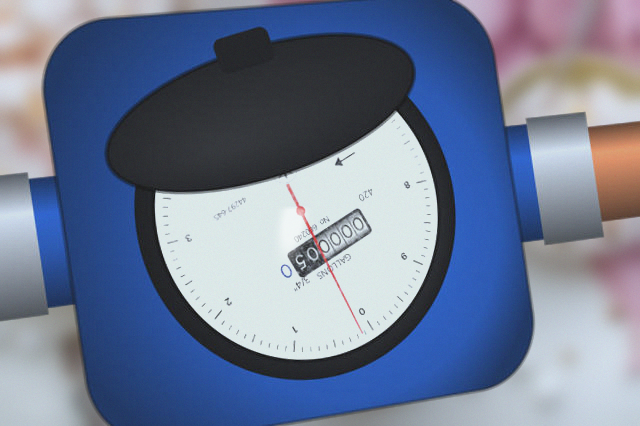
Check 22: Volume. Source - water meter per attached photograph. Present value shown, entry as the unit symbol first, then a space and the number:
gal 50.1
